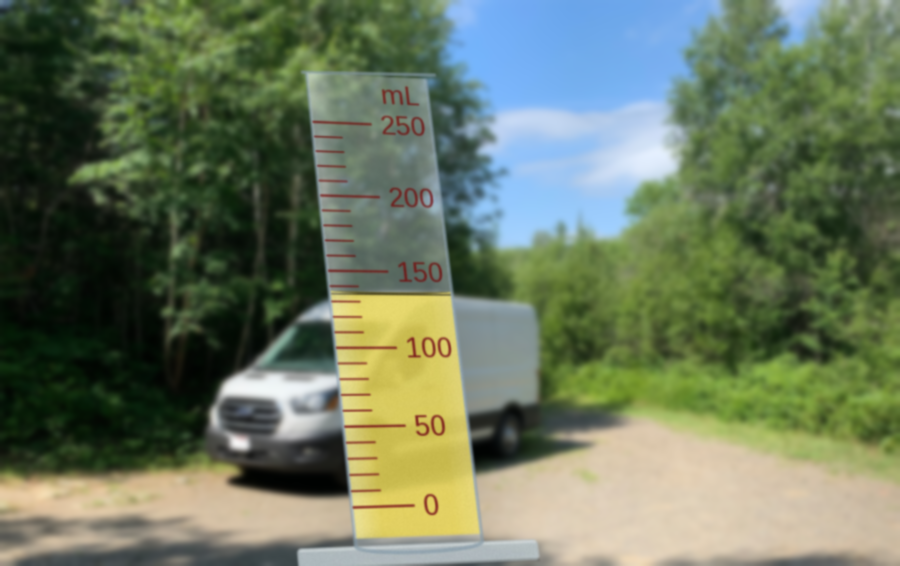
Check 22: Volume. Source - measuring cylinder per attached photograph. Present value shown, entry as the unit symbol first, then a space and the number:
mL 135
